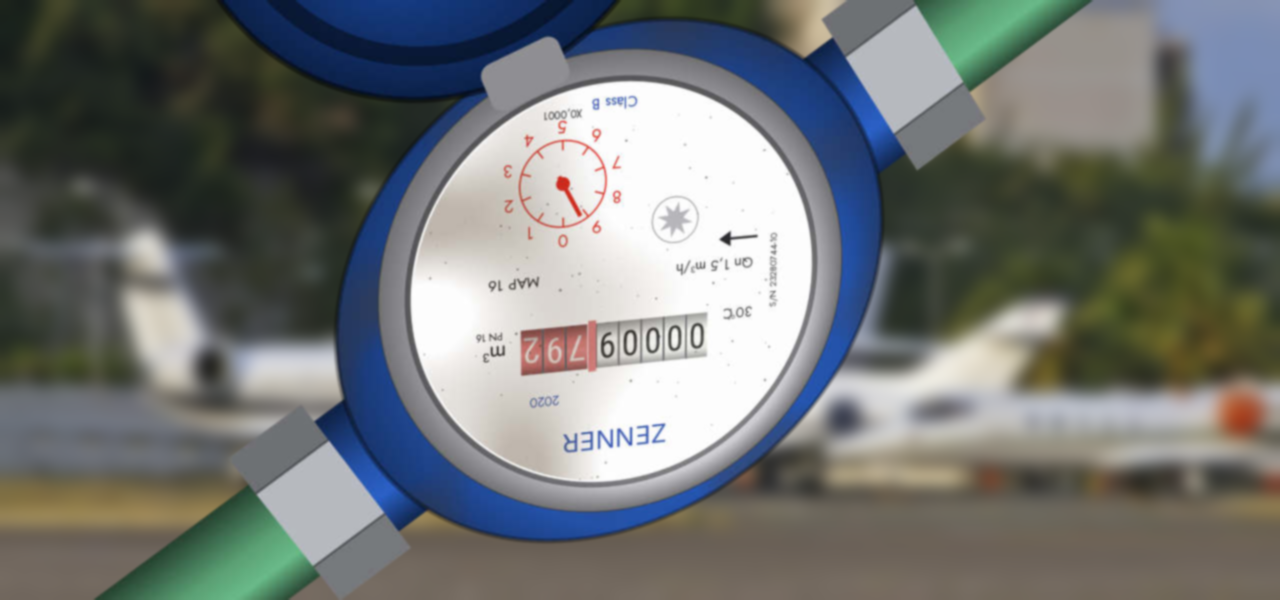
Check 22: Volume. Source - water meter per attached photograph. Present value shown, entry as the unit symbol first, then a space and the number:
m³ 9.7919
